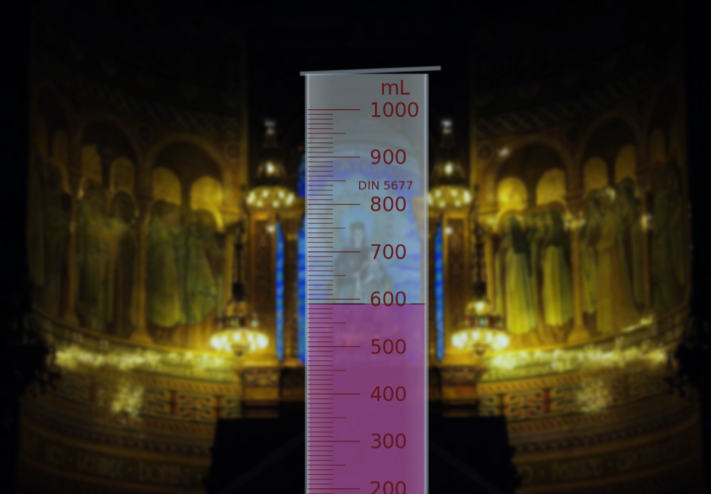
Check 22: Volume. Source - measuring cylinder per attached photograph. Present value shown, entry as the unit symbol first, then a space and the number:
mL 590
